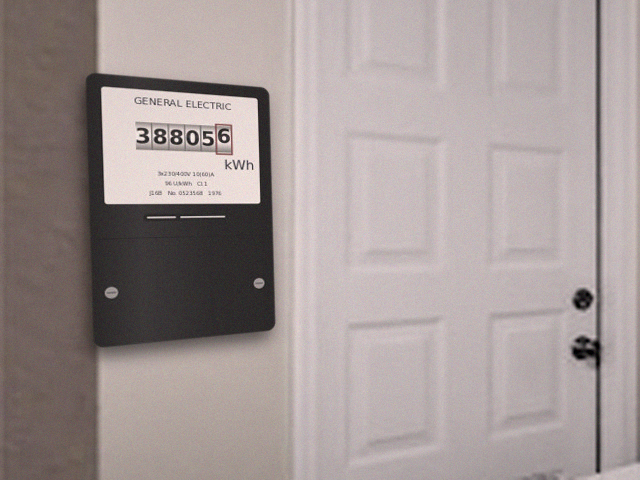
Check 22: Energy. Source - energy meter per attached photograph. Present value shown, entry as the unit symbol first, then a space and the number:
kWh 38805.6
